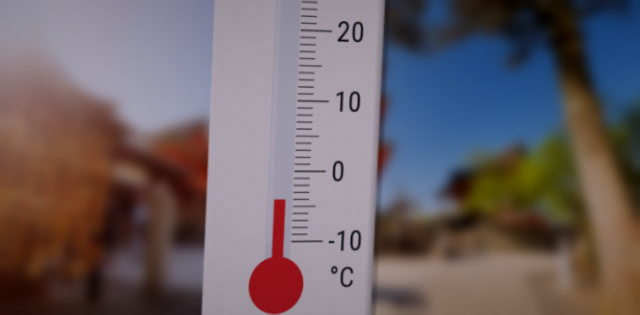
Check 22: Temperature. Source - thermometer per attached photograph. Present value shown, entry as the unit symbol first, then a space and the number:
°C -4
